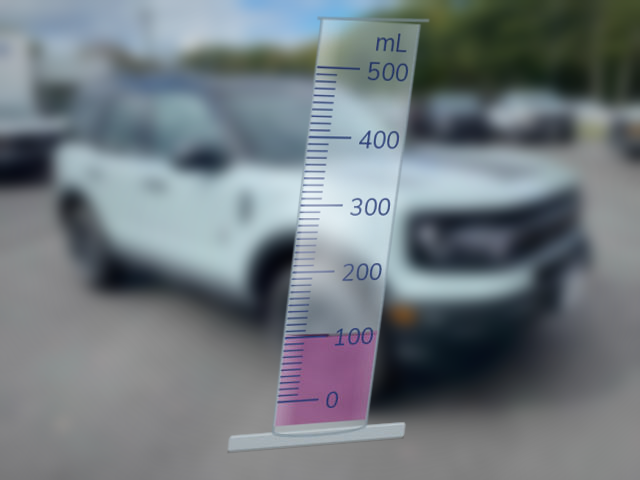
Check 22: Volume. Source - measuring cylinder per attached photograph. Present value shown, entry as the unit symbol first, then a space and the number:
mL 100
